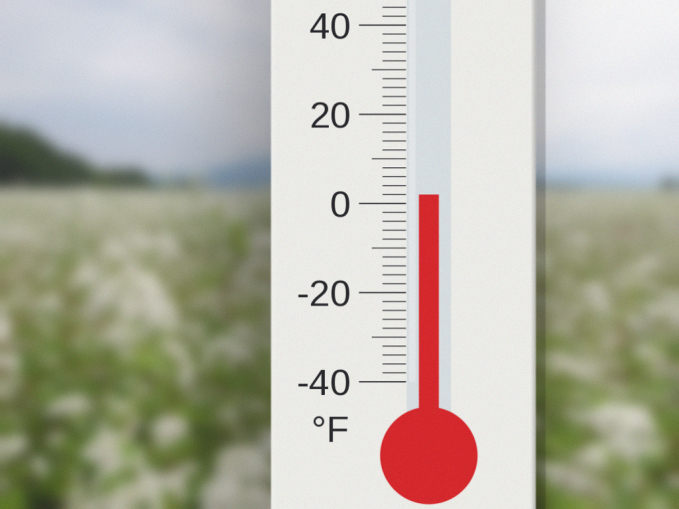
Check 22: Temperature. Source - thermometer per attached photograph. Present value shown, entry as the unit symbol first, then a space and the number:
°F 2
